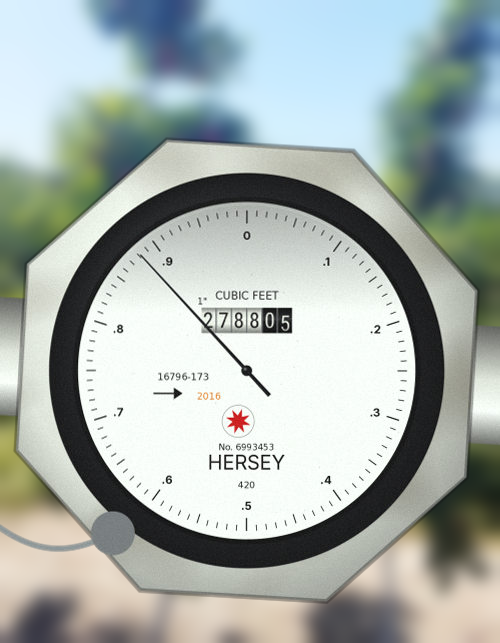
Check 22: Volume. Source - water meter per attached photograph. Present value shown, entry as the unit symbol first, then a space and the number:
ft³ 278804.88
